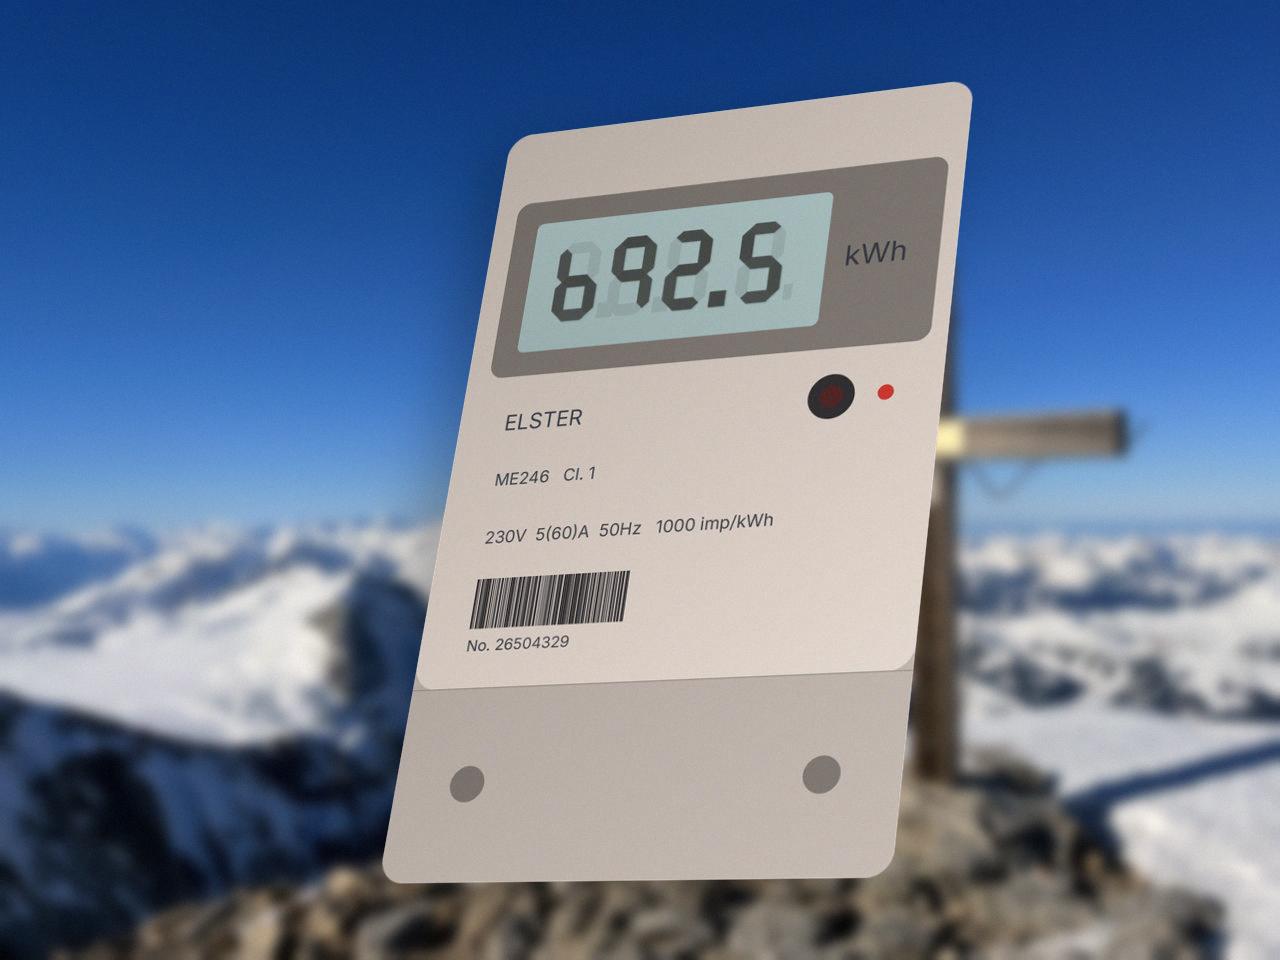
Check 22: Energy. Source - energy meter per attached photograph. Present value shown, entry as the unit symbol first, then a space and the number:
kWh 692.5
